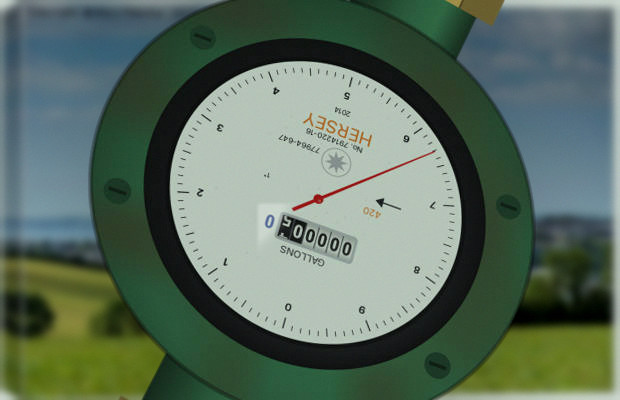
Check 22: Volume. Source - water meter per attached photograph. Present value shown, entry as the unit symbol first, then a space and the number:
gal 46.3
